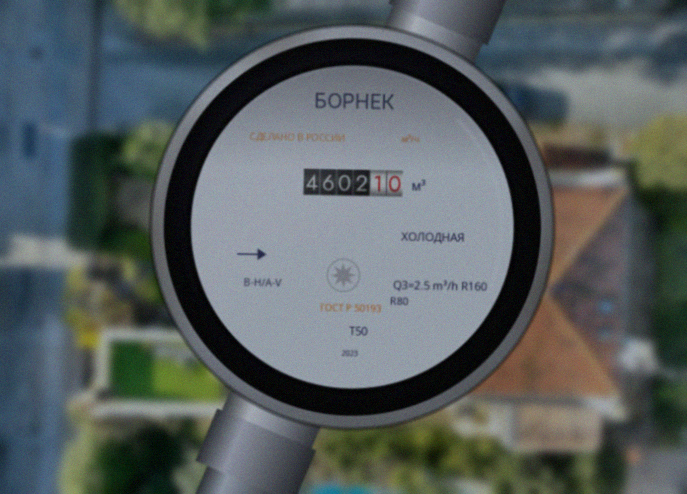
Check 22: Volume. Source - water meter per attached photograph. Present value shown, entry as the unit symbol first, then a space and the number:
m³ 4602.10
